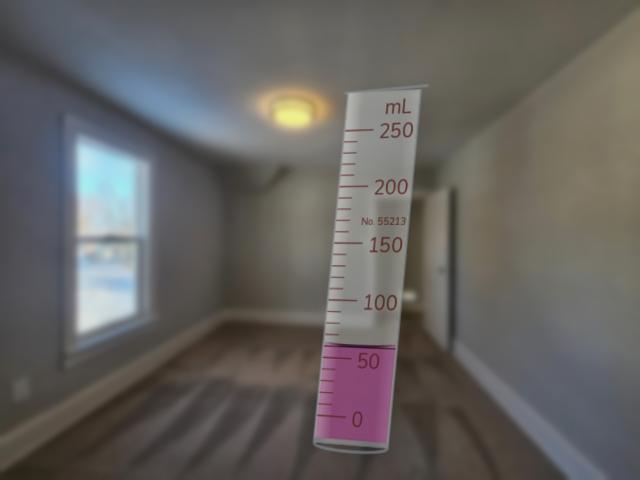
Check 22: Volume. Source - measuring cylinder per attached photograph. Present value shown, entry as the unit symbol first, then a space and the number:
mL 60
